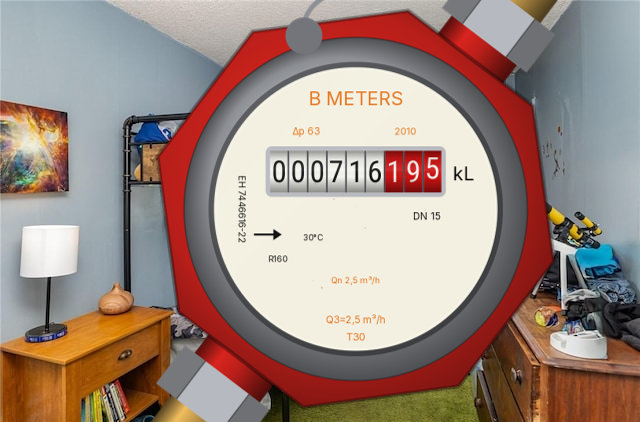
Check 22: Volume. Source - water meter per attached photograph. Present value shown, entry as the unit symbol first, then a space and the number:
kL 716.195
